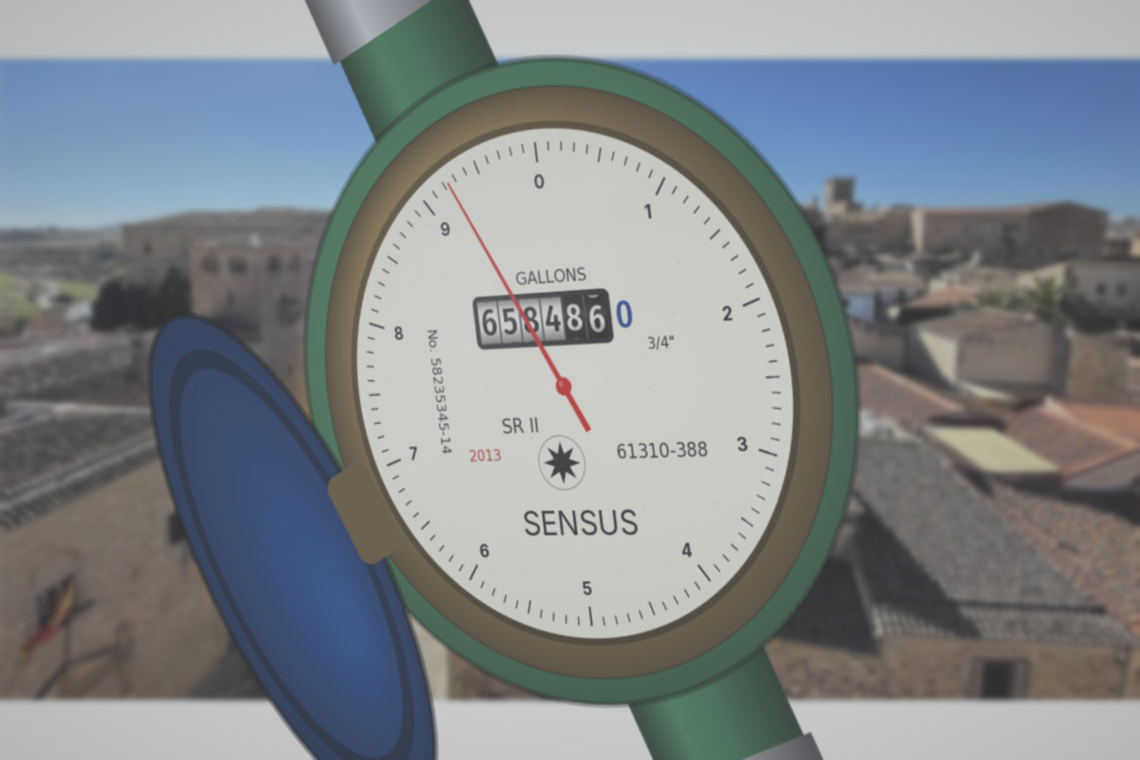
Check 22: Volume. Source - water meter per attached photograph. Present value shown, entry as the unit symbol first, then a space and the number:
gal 6584859.2
